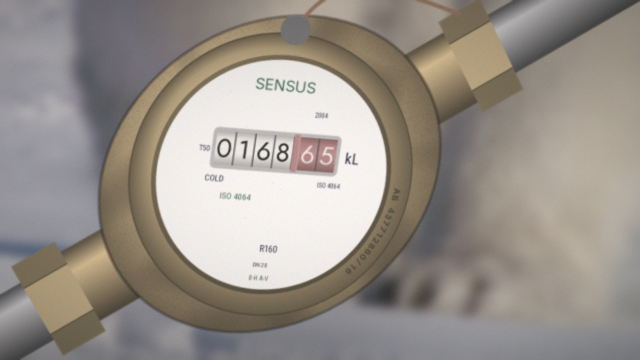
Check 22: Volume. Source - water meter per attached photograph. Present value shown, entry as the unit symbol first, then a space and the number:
kL 168.65
